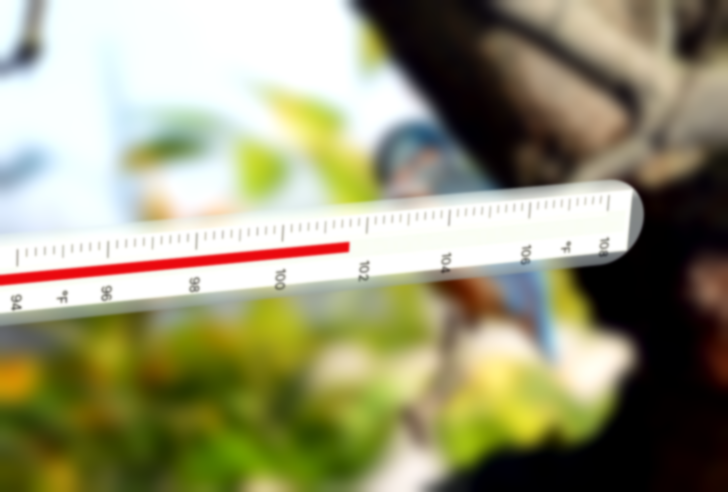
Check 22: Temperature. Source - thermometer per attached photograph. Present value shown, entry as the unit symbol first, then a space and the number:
°F 101.6
